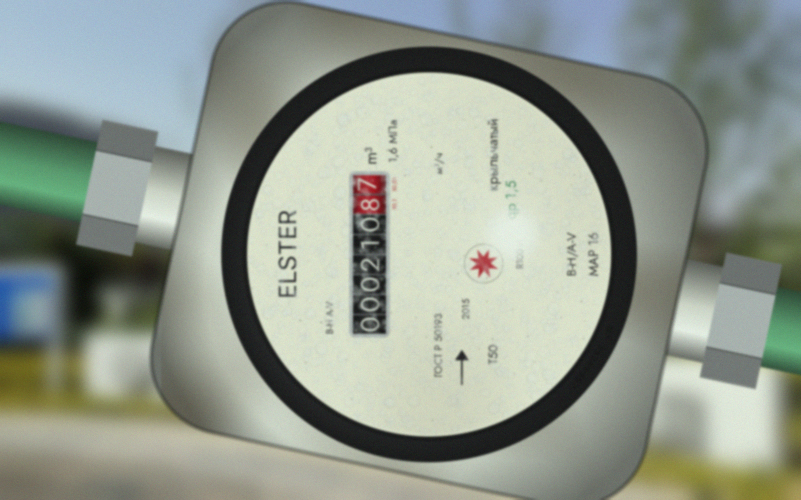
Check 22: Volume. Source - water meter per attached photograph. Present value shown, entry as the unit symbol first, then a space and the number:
m³ 210.87
